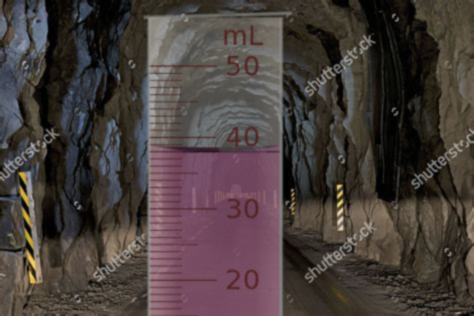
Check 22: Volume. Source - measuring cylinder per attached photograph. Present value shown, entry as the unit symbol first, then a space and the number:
mL 38
